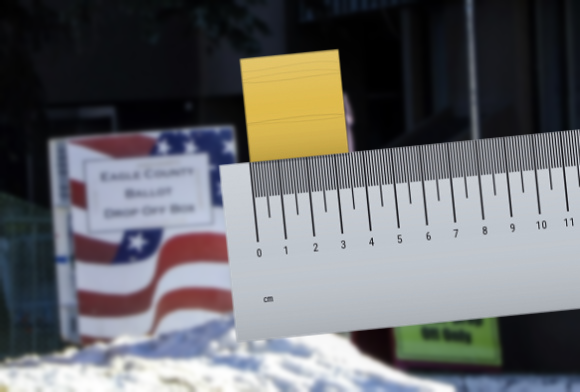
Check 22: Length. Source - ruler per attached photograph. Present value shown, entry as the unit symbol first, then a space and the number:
cm 3.5
